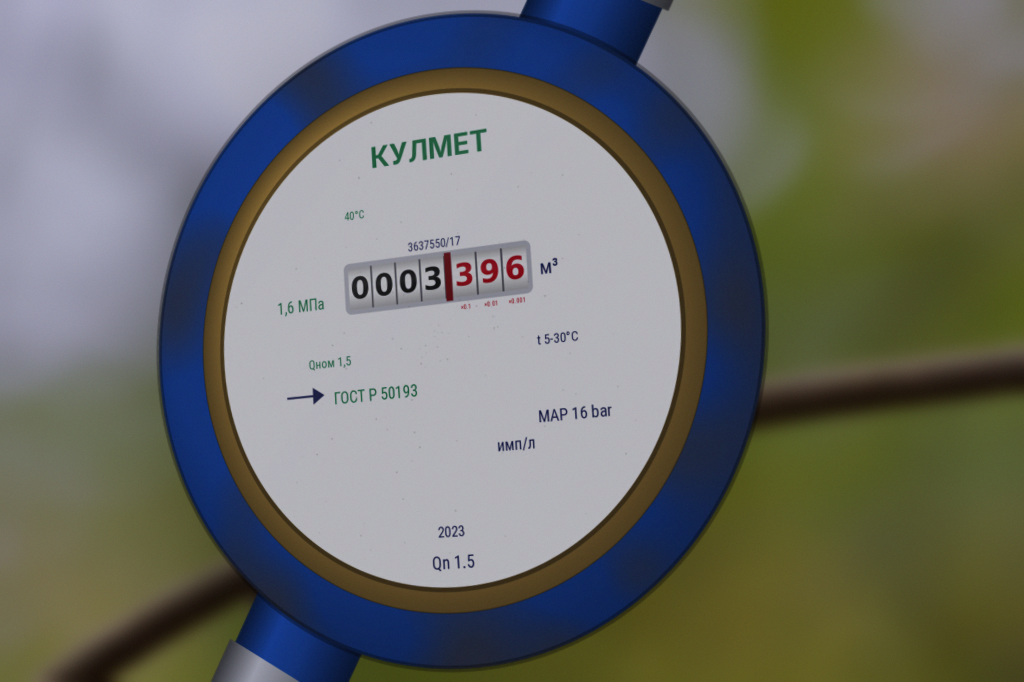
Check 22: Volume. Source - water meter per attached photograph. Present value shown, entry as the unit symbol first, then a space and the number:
m³ 3.396
